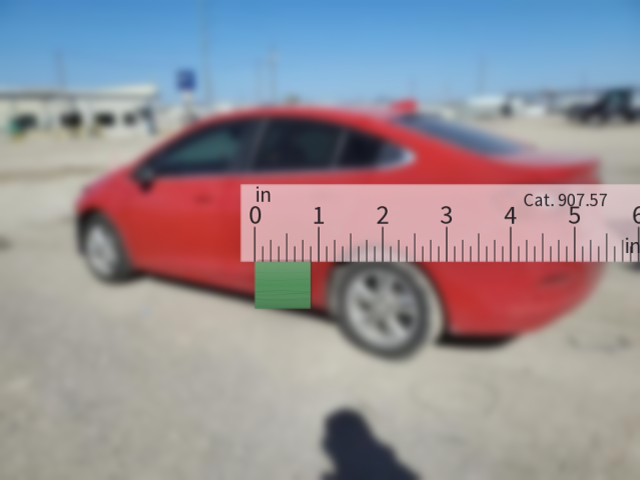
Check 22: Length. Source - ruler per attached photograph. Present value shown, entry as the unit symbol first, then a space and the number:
in 0.875
